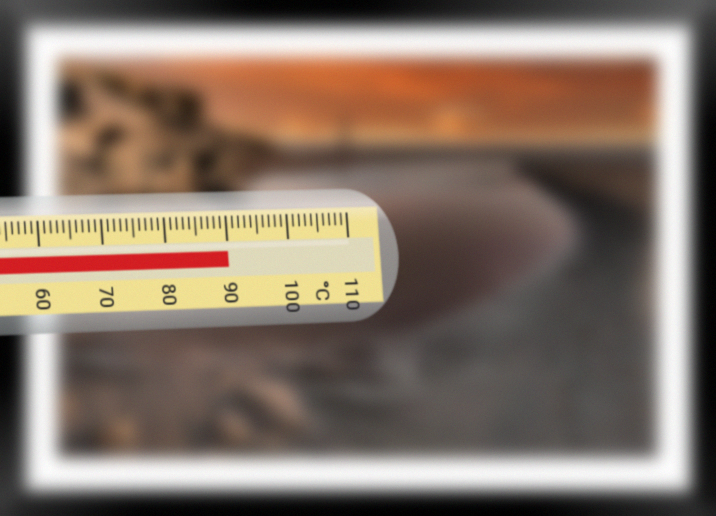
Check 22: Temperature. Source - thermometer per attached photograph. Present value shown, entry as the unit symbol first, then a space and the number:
°C 90
